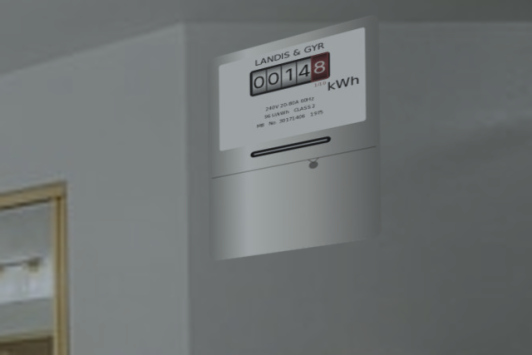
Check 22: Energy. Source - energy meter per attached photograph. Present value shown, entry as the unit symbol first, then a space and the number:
kWh 14.8
